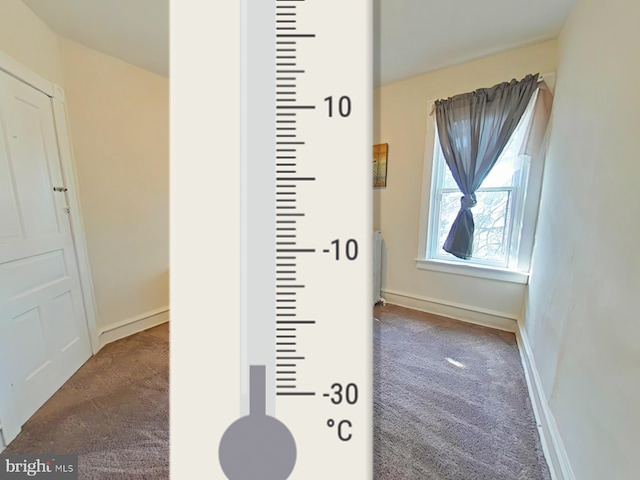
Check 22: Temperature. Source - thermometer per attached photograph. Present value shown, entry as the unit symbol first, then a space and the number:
°C -26
